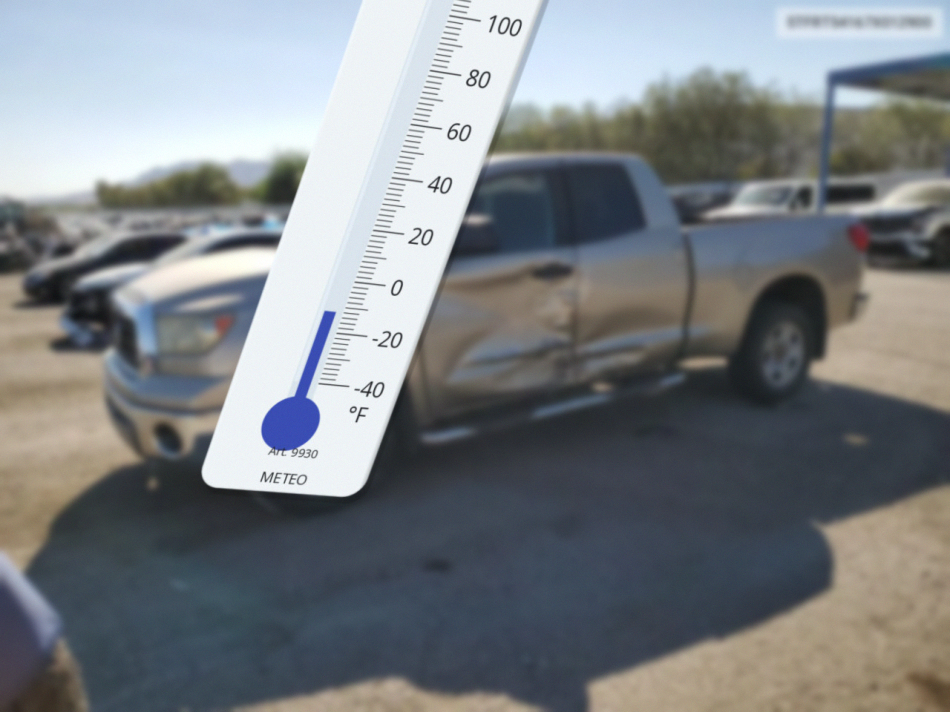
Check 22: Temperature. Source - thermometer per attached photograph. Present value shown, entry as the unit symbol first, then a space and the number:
°F -12
